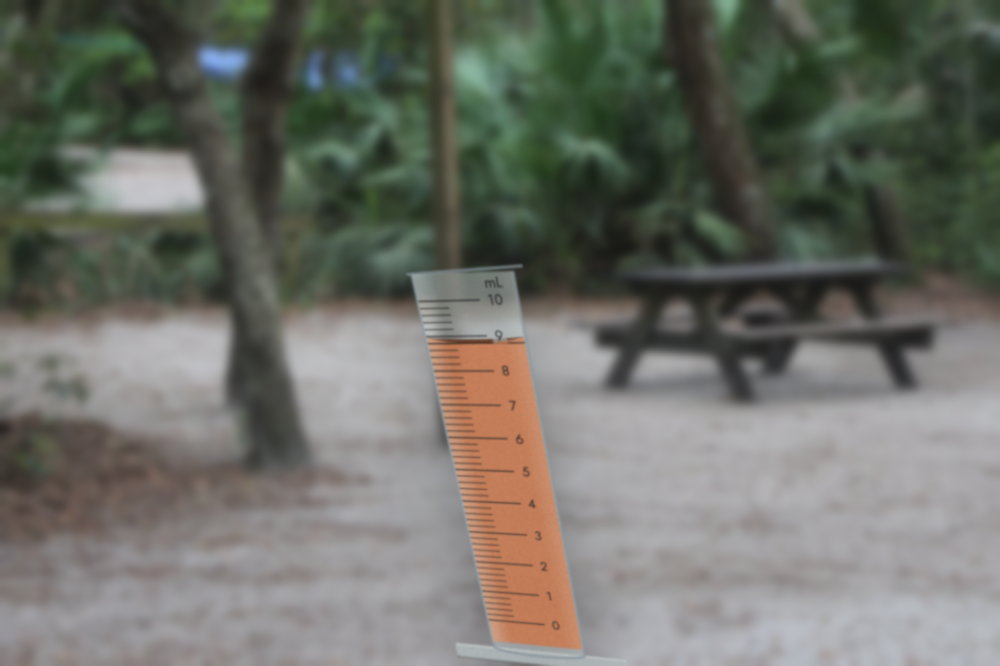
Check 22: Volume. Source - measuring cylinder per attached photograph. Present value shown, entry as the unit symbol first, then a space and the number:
mL 8.8
